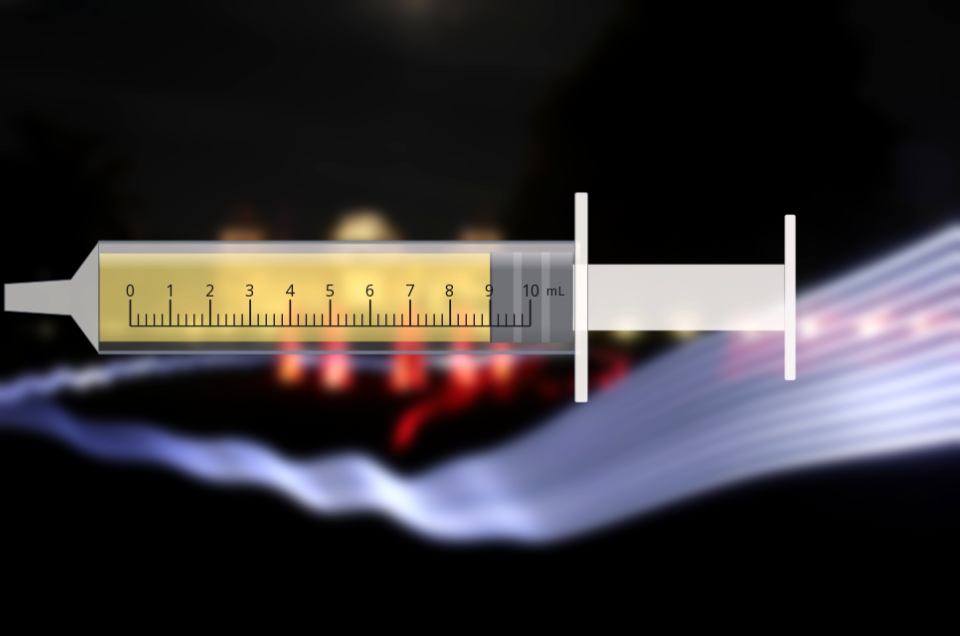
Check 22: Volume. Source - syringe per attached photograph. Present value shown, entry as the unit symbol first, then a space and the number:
mL 9
